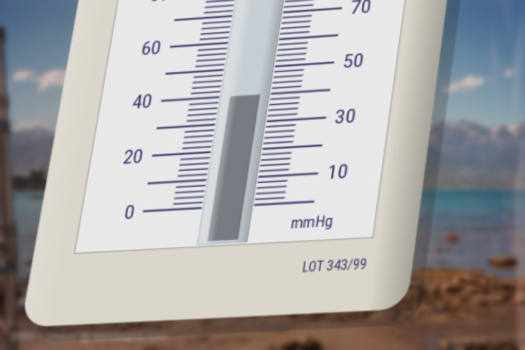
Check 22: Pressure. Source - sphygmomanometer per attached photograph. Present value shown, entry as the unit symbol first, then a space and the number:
mmHg 40
